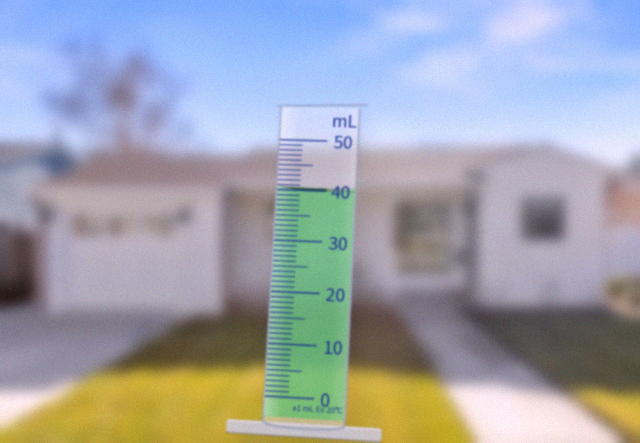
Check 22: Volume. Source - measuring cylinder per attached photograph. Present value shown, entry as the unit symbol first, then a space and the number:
mL 40
